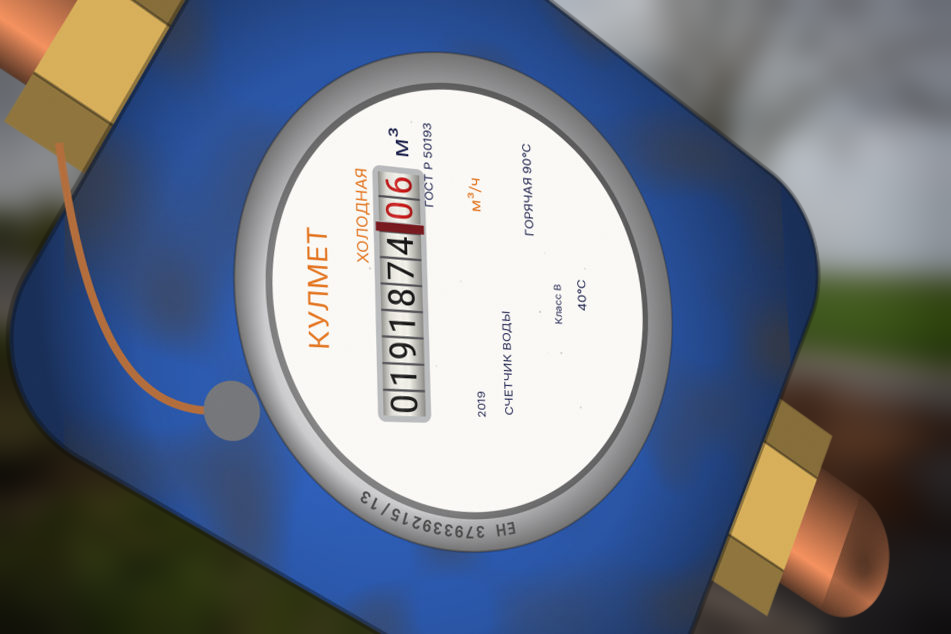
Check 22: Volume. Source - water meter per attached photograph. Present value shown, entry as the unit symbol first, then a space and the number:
m³ 191874.06
